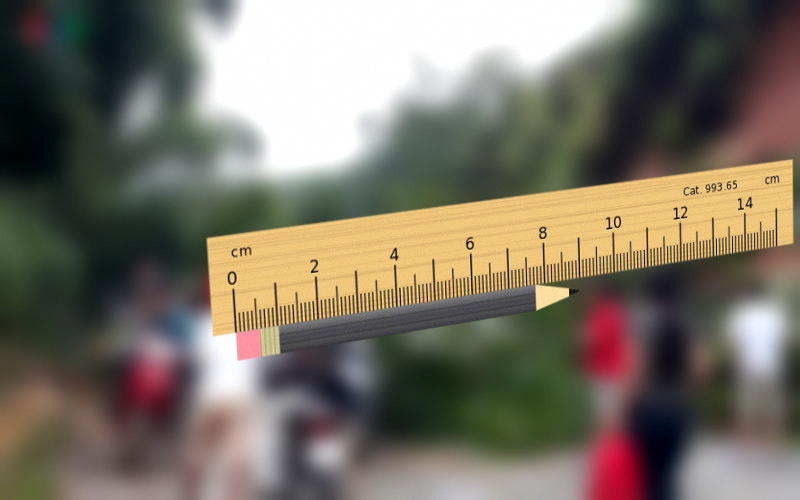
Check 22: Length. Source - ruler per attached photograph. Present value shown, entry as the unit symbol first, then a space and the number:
cm 9
